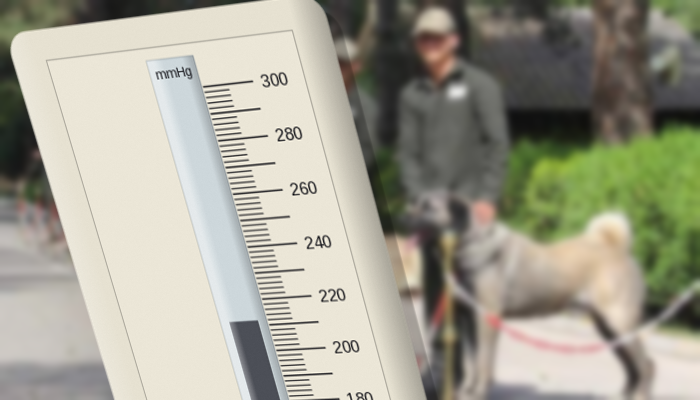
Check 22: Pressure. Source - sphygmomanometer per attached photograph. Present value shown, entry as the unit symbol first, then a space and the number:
mmHg 212
